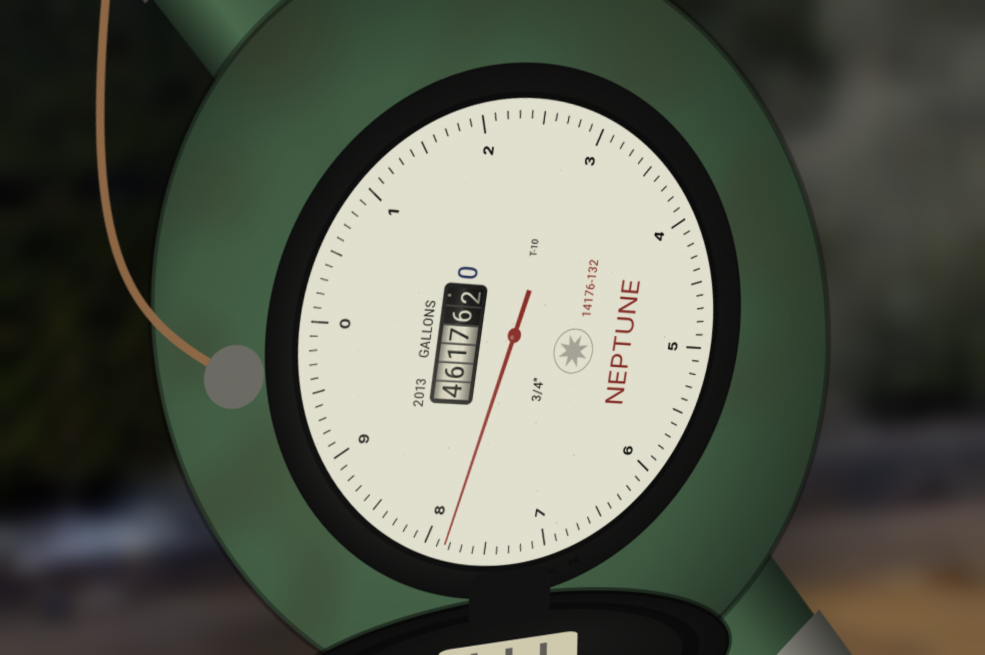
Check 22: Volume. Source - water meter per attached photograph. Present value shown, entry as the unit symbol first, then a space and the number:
gal 4617617.8
